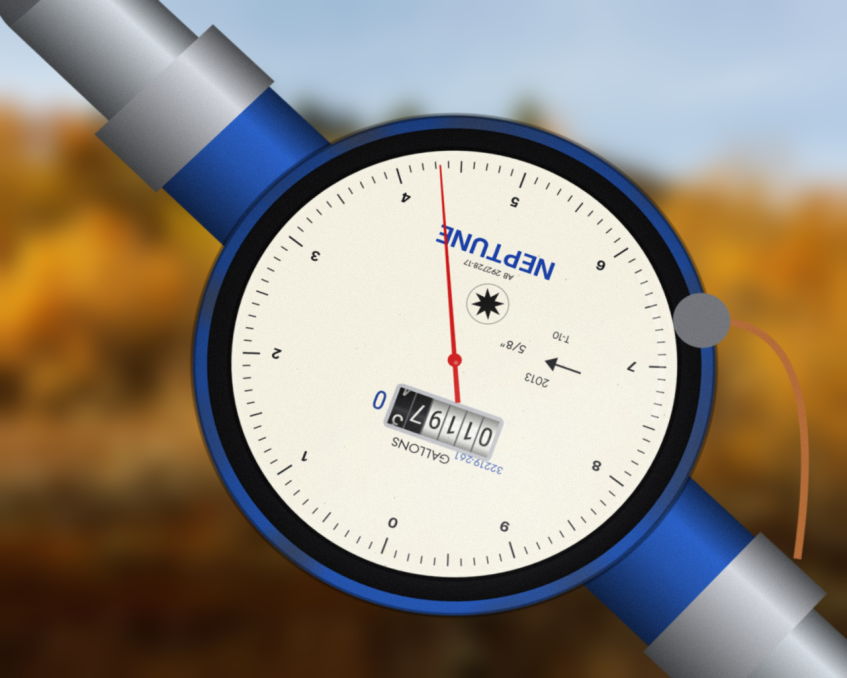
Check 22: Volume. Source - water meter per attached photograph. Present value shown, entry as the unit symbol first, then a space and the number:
gal 119734.3
